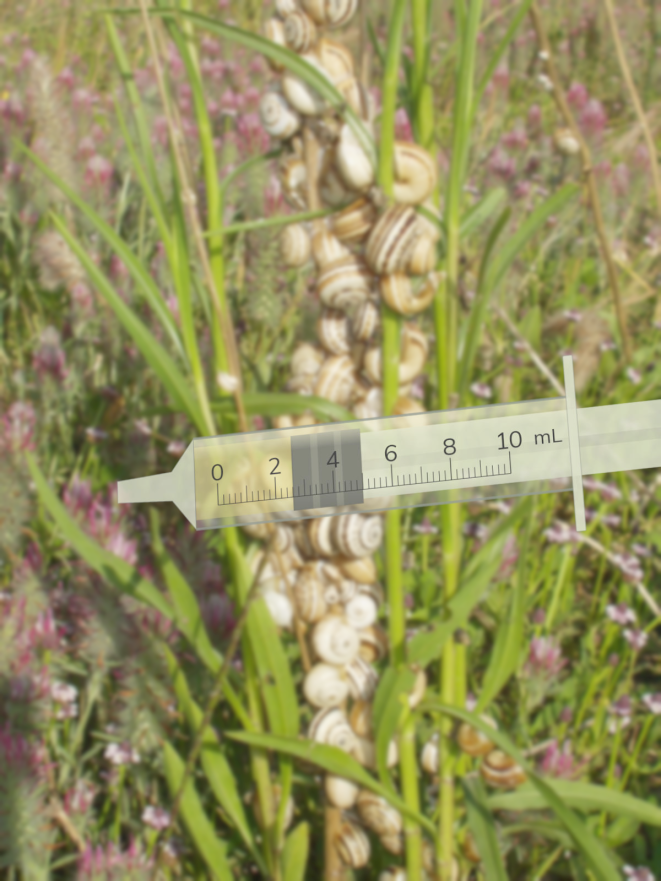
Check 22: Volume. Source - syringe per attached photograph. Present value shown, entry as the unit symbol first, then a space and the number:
mL 2.6
